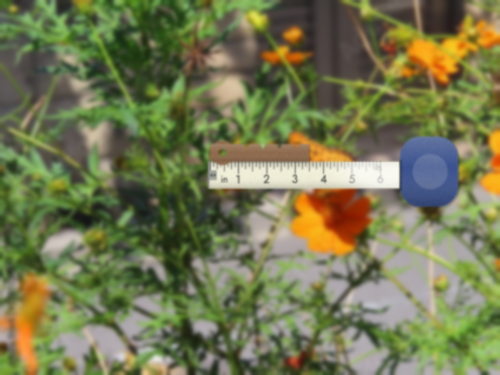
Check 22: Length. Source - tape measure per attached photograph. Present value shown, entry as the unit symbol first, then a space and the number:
in 3.5
